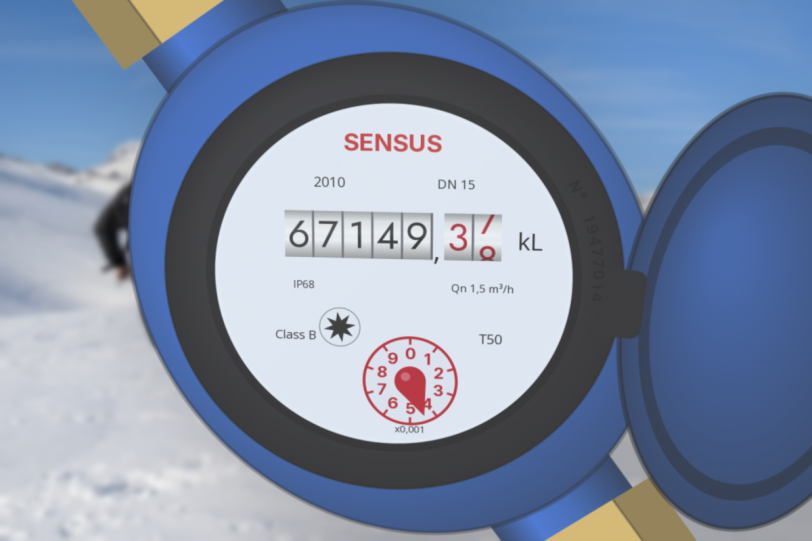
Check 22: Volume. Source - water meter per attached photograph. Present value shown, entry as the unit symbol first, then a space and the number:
kL 67149.374
